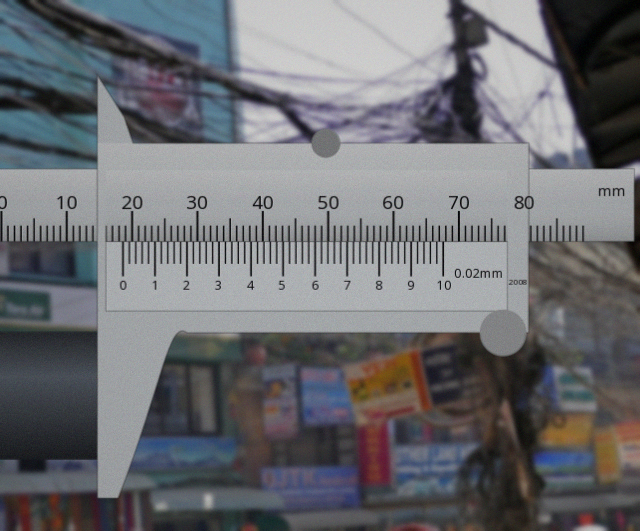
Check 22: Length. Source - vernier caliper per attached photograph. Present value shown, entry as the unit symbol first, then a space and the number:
mm 18.6
